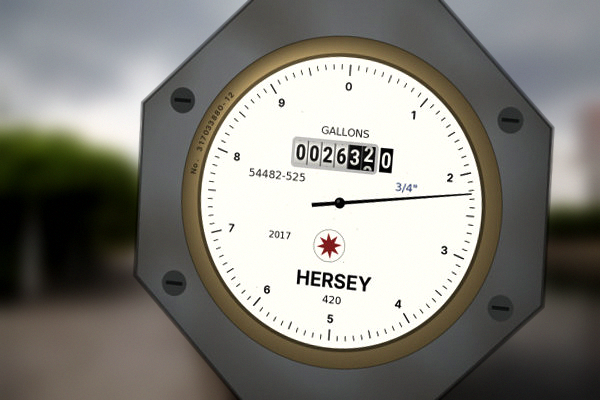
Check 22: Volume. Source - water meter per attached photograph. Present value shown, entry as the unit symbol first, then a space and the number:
gal 26322.2
